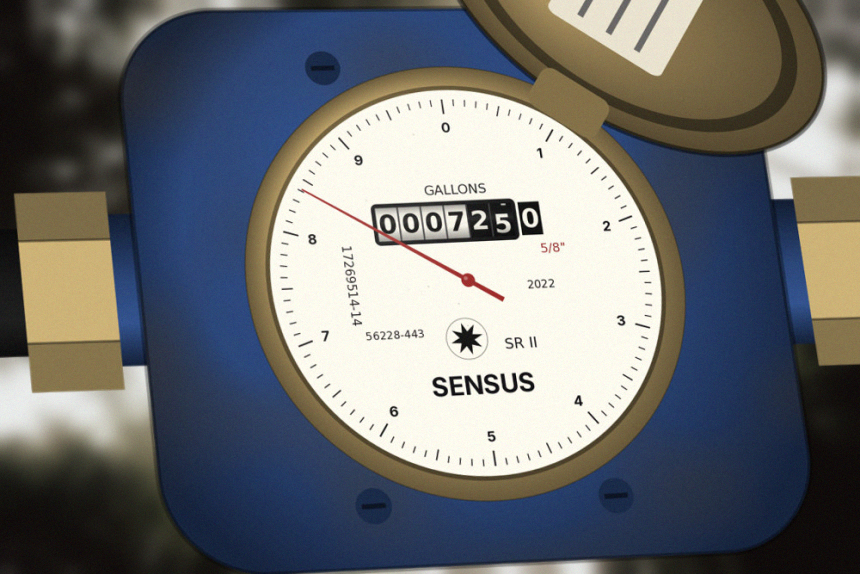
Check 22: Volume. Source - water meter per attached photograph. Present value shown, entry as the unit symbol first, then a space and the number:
gal 7248.4
